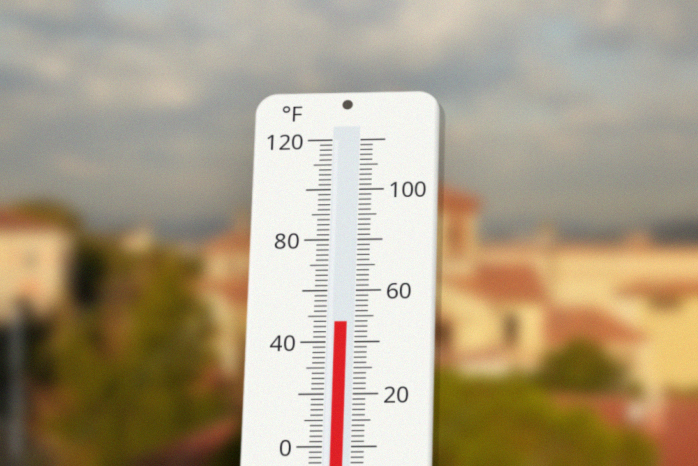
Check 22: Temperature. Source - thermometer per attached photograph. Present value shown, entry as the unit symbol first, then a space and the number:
°F 48
